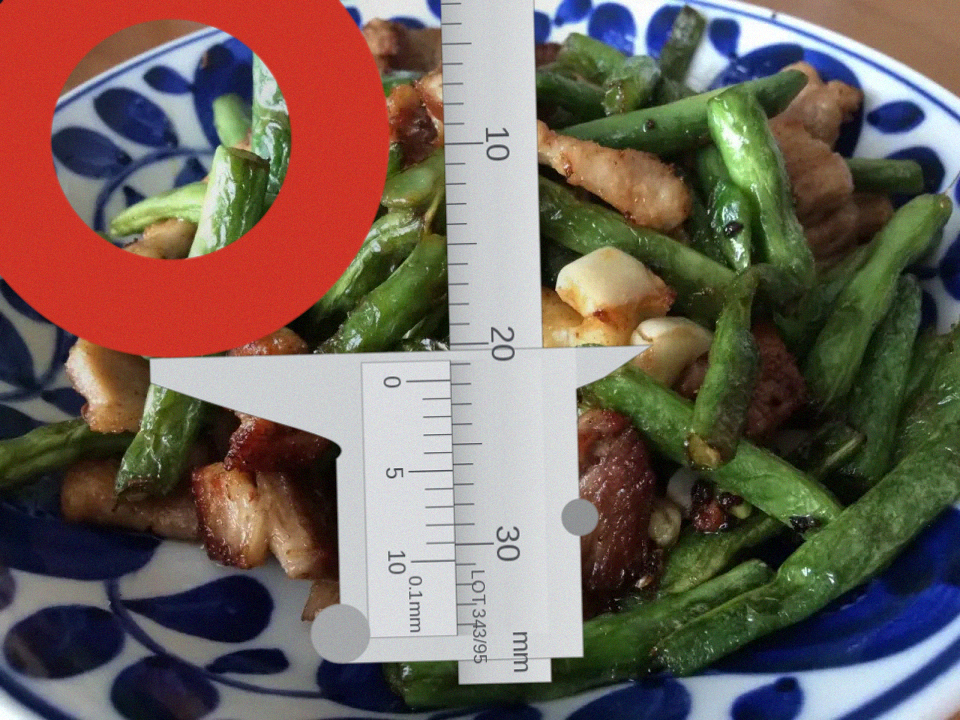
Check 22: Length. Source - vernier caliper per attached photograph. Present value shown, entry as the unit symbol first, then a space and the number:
mm 21.8
